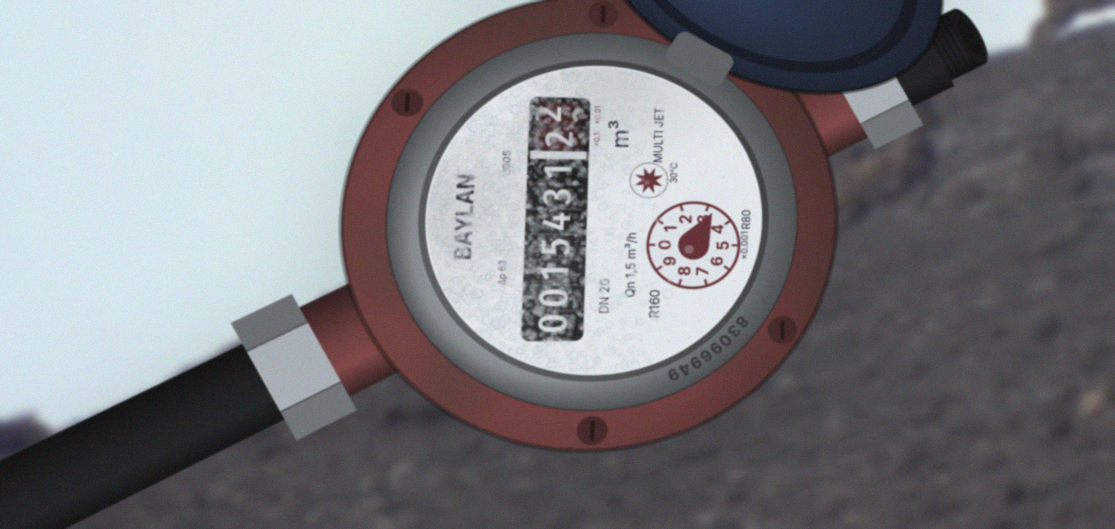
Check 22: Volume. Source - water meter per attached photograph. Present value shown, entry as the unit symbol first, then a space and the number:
m³ 15431.223
